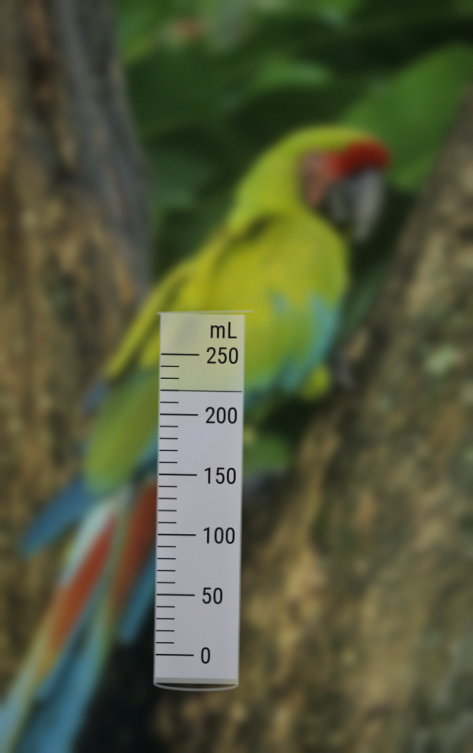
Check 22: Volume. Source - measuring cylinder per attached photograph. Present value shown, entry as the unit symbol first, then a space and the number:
mL 220
